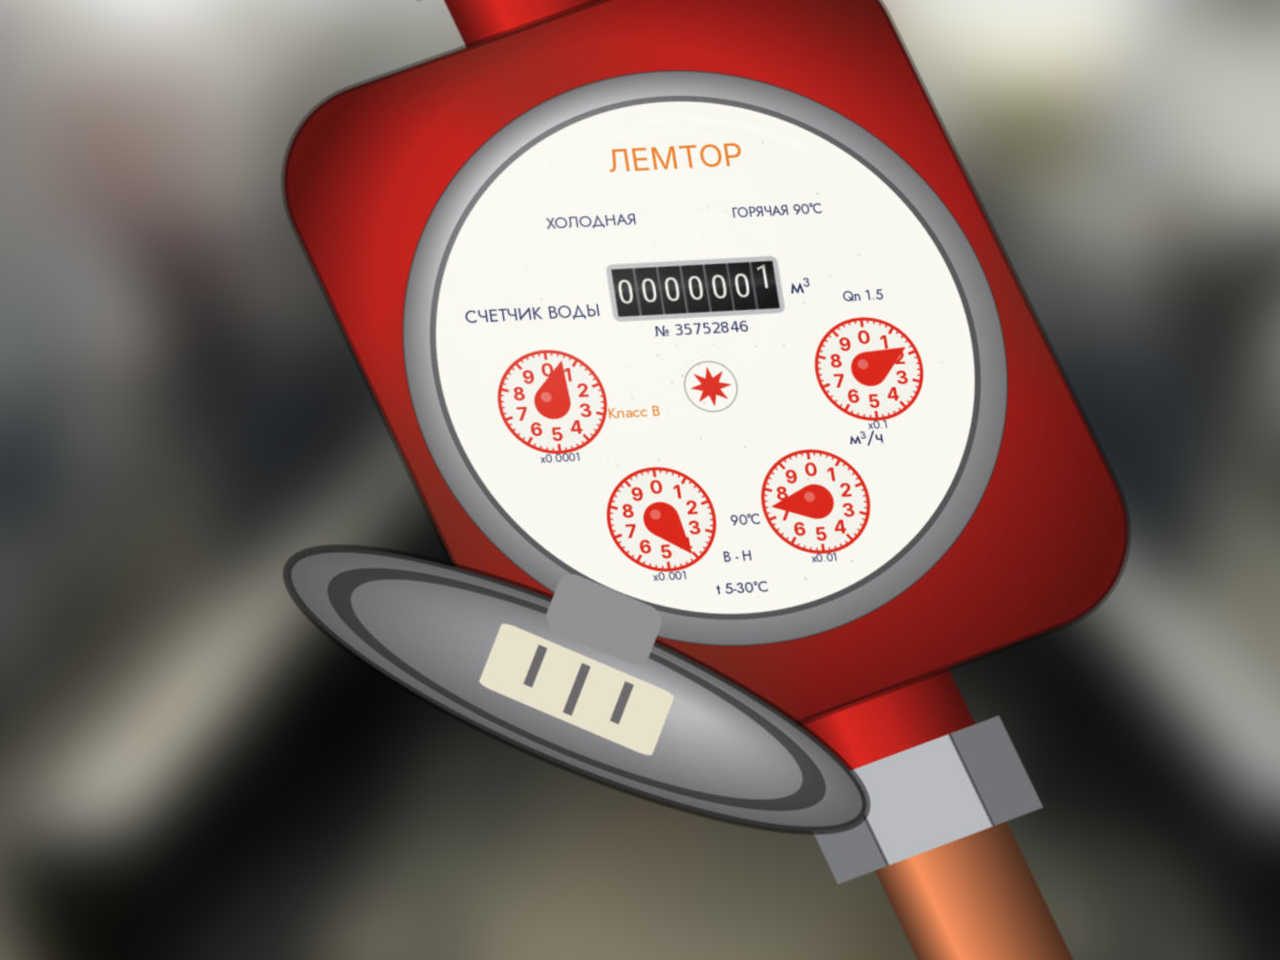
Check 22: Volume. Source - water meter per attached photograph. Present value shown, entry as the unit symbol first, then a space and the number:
m³ 1.1740
